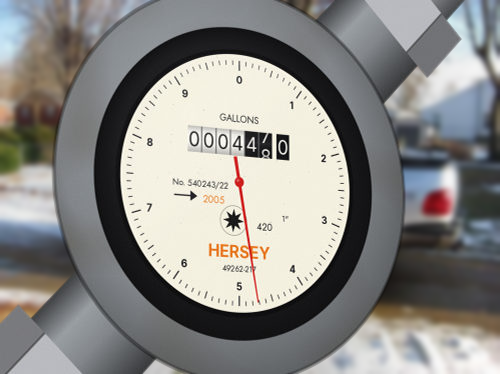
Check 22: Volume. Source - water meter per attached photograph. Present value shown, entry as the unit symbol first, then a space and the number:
gal 4474.7
